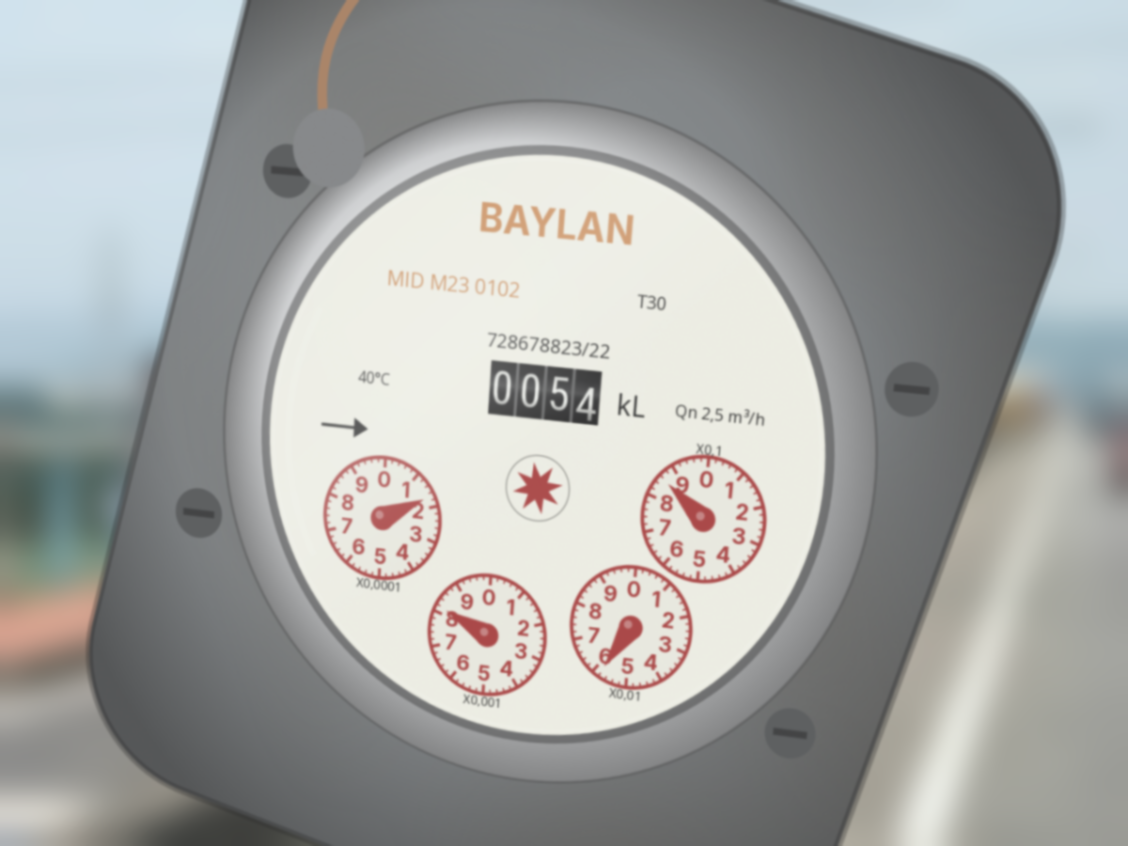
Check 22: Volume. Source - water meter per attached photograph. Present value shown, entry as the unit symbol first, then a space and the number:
kL 53.8581
